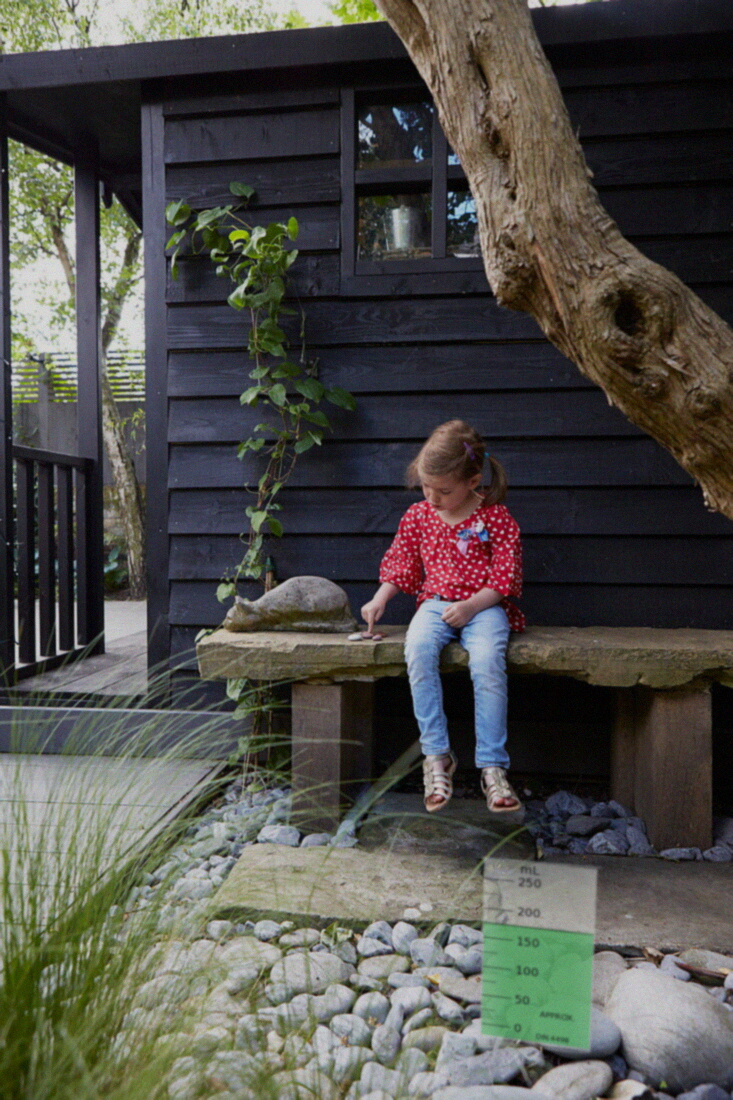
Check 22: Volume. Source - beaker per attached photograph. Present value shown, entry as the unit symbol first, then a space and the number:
mL 175
